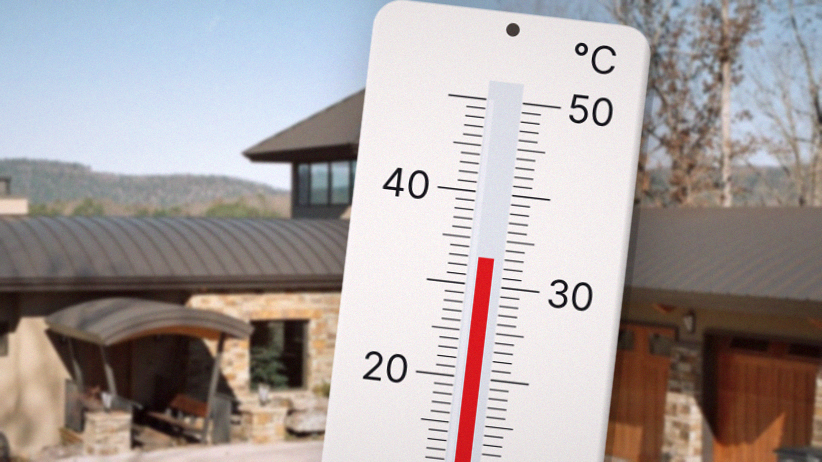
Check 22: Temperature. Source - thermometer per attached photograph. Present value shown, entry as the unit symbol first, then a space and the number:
°C 33
